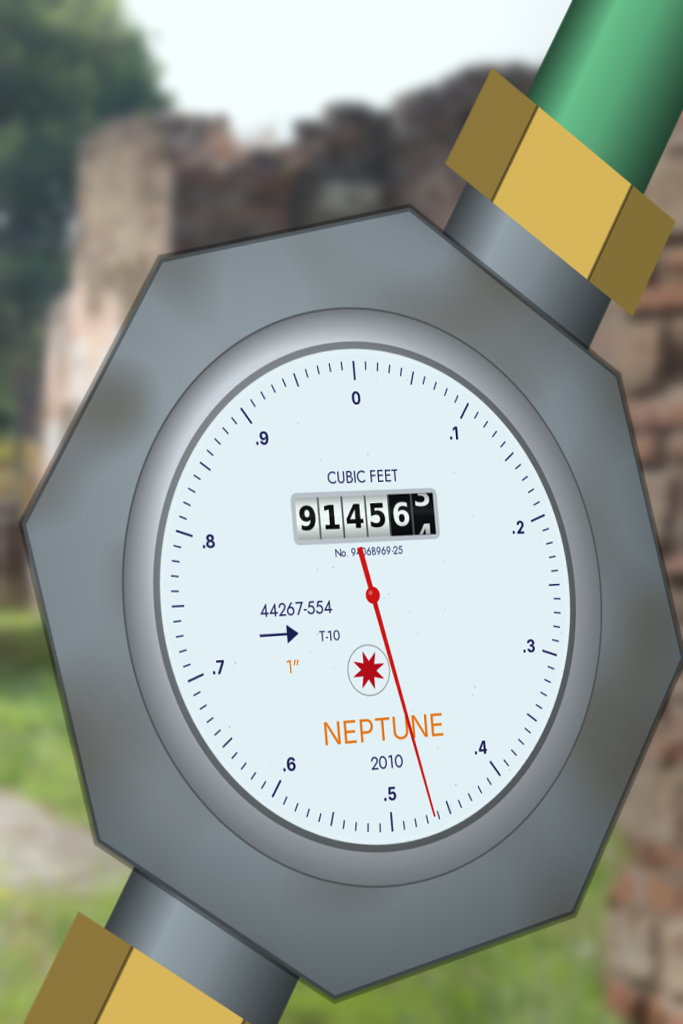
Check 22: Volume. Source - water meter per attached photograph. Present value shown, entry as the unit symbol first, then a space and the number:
ft³ 914563.46
